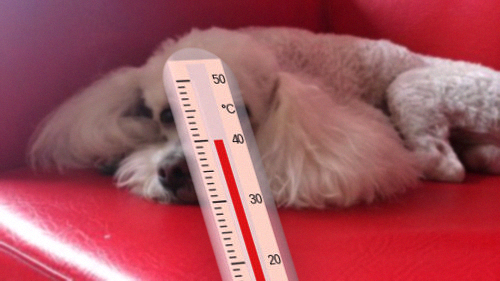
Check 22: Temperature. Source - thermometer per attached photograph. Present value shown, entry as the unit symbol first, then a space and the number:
°C 40
